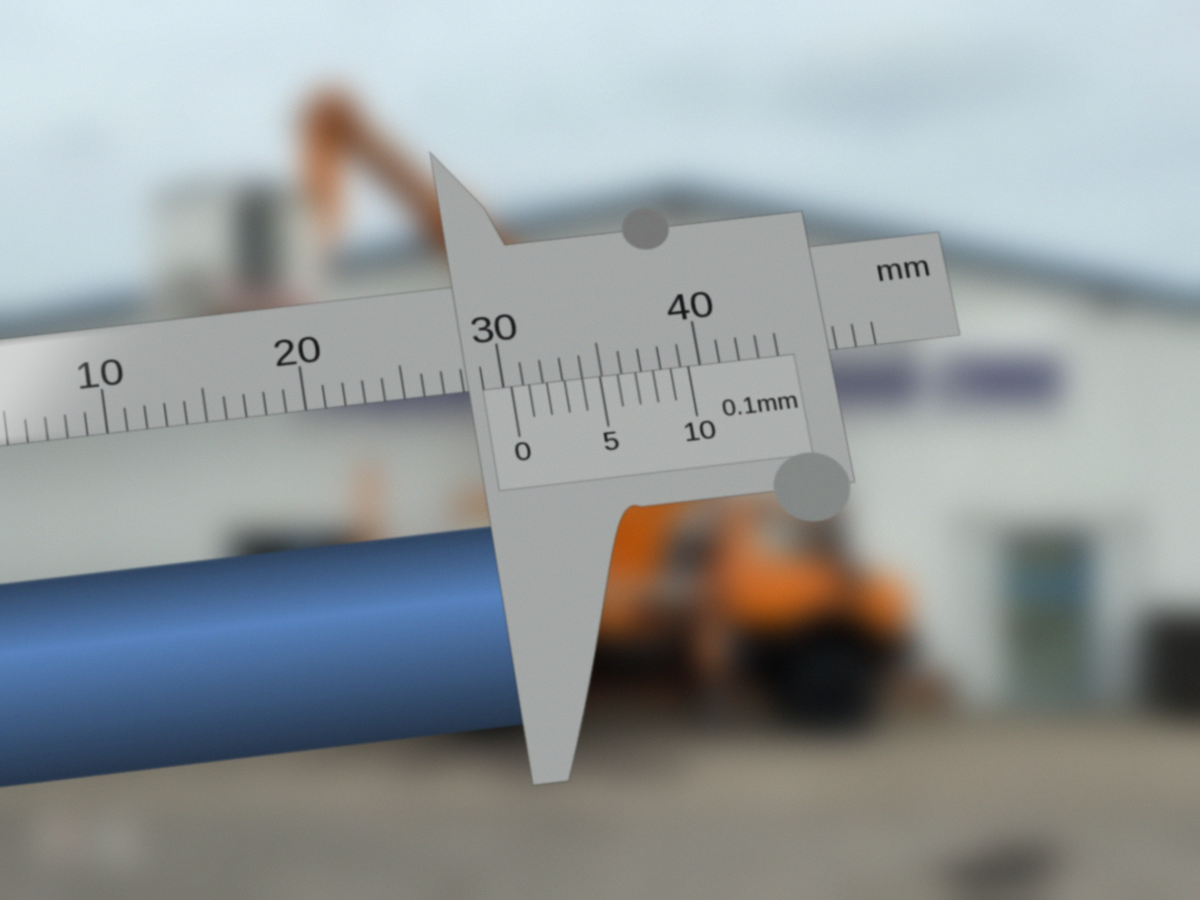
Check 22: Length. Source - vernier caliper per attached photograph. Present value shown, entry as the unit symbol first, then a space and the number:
mm 30.4
